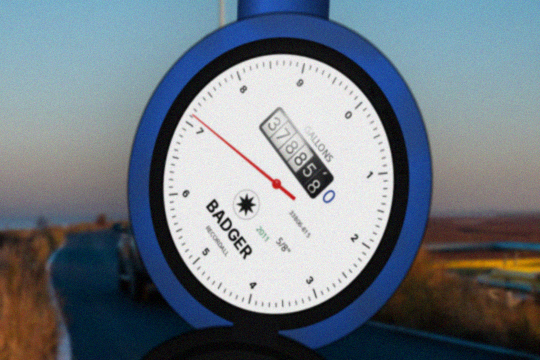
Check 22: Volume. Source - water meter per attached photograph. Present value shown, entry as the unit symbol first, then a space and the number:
gal 3788577.1
